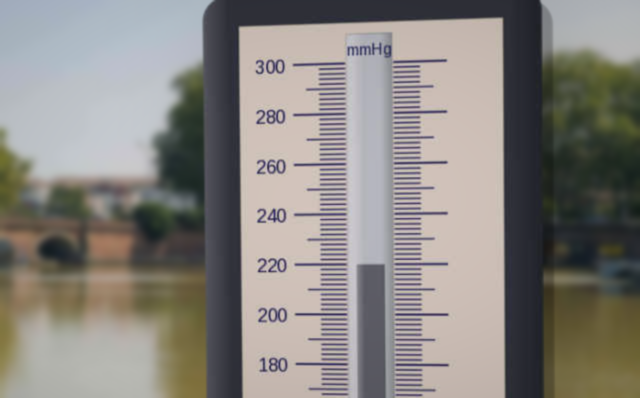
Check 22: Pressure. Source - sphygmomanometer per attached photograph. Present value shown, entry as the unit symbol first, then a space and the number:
mmHg 220
